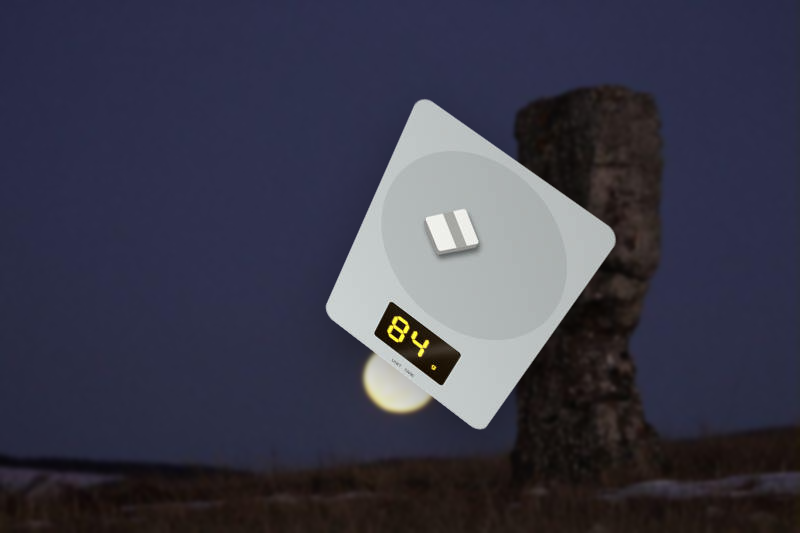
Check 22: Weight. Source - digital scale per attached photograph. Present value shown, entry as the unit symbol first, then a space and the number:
g 84
